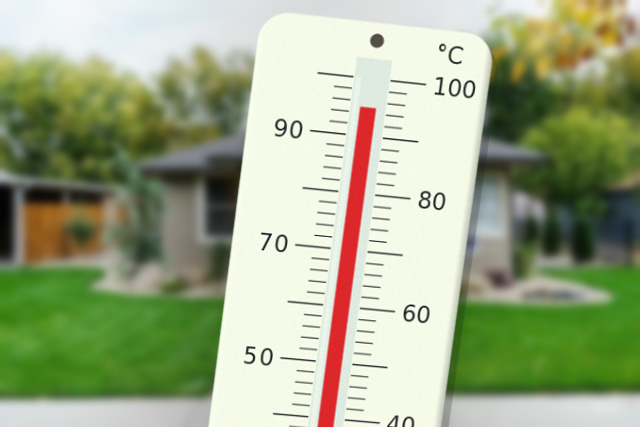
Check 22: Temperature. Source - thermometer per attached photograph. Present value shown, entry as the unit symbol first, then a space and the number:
°C 95
